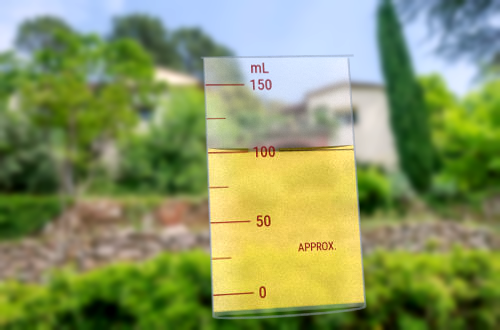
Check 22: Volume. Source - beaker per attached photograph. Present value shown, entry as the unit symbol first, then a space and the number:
mL 100
